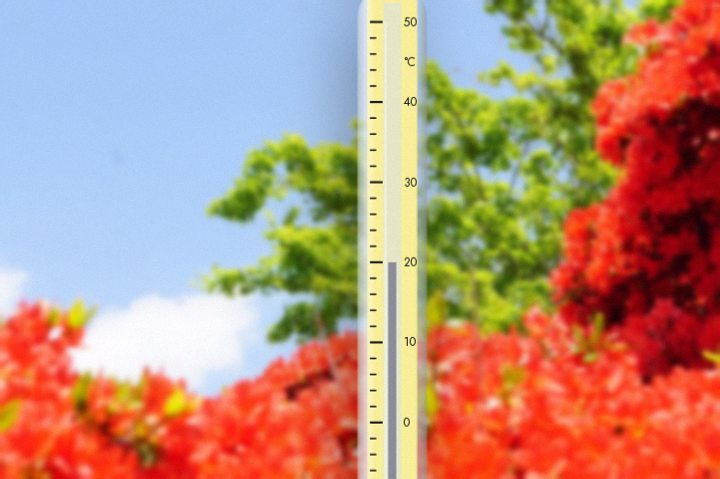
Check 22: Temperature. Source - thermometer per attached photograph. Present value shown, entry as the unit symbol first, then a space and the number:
°C 20
